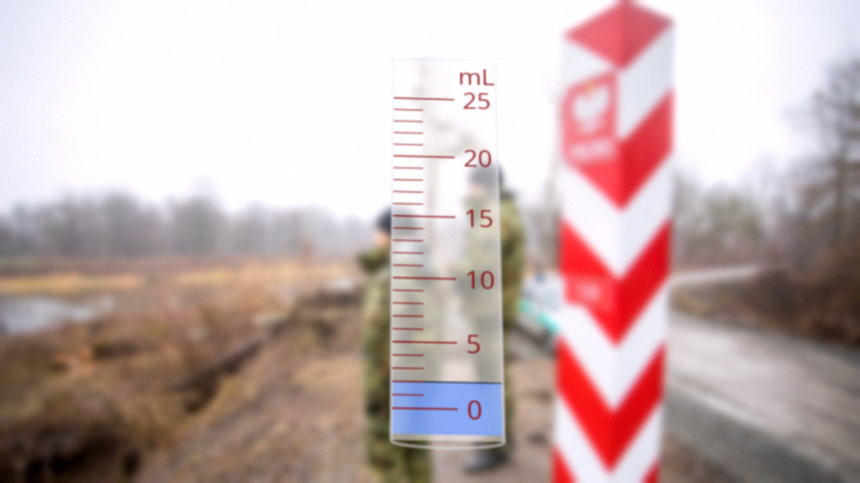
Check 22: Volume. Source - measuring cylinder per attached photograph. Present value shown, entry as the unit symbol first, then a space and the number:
mL 2
